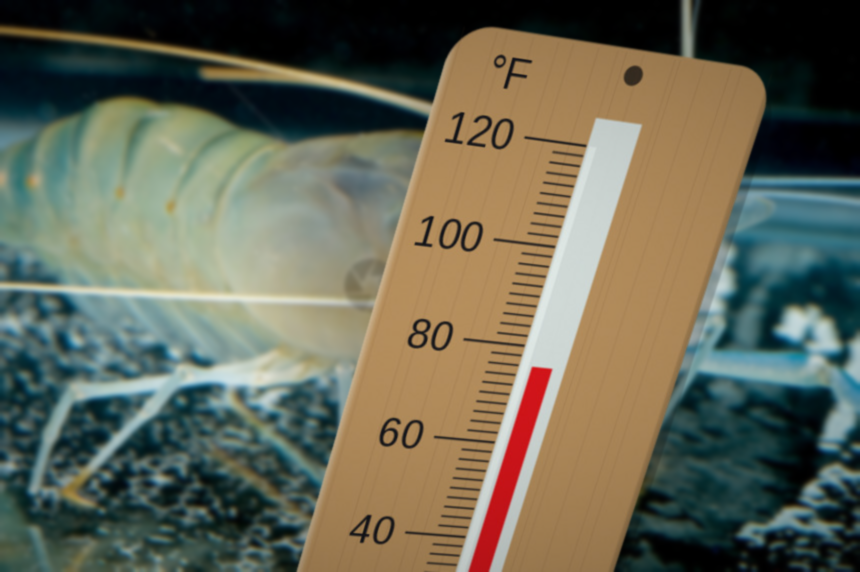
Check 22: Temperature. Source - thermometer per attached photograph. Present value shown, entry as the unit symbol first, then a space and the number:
°F 76
